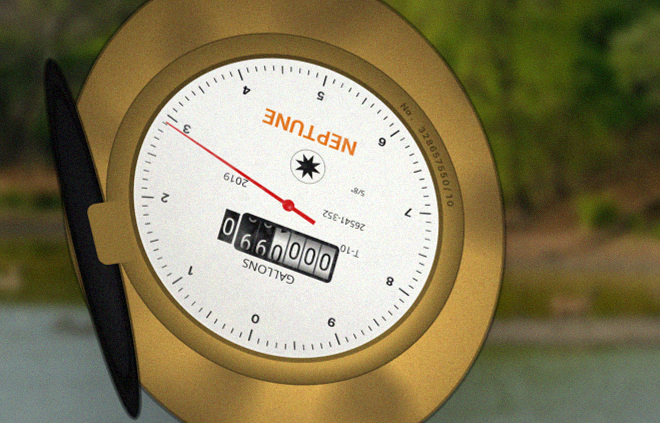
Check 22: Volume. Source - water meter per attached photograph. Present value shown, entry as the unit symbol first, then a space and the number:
gal 992.9
